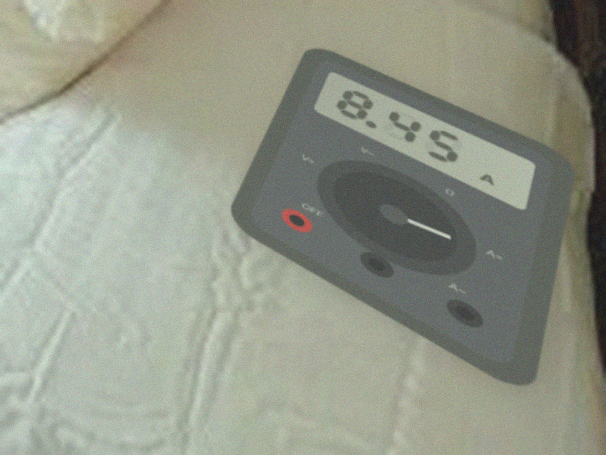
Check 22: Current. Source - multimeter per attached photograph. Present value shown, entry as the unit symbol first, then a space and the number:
A 8.45
